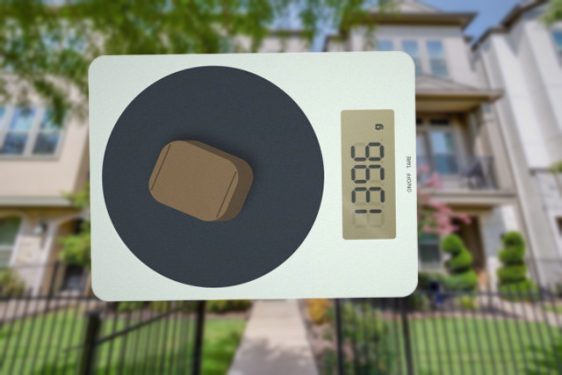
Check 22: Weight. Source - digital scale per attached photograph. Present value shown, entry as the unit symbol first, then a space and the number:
g 1396
